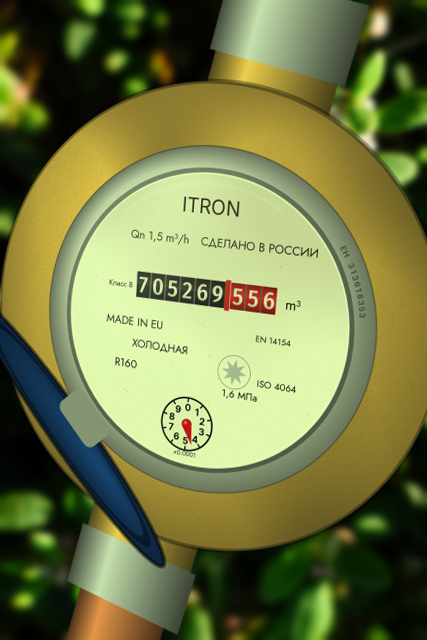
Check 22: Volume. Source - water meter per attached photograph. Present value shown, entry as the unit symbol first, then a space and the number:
m³ 705269.5564
